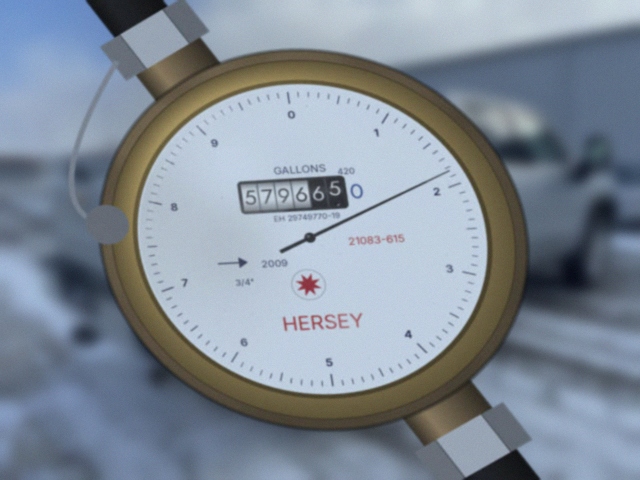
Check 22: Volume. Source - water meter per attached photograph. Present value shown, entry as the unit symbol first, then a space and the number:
gal 5796651.8
